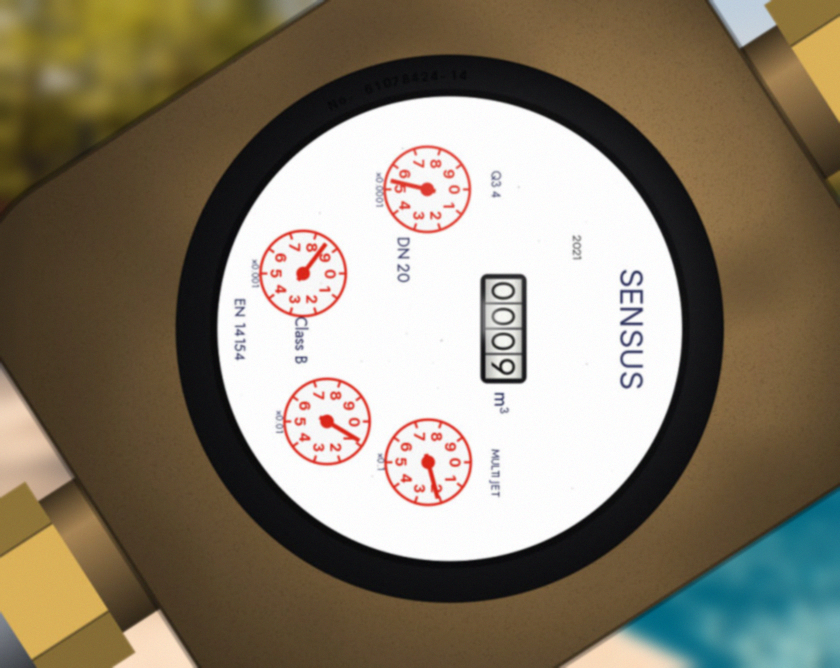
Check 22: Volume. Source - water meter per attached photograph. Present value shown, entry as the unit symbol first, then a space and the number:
m³ 9.2085
